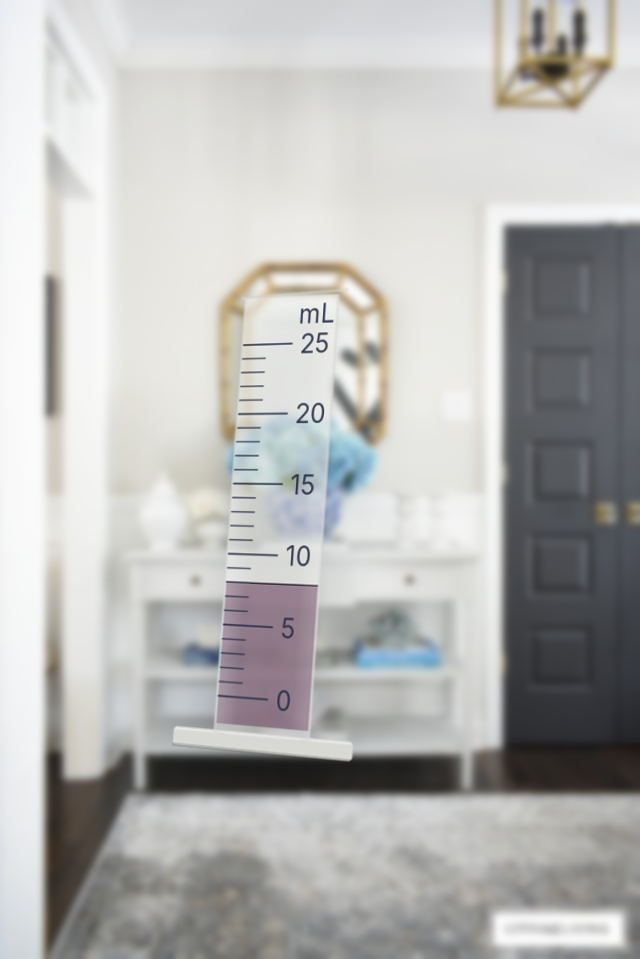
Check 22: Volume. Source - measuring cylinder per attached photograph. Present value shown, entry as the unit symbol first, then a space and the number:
mL 8
